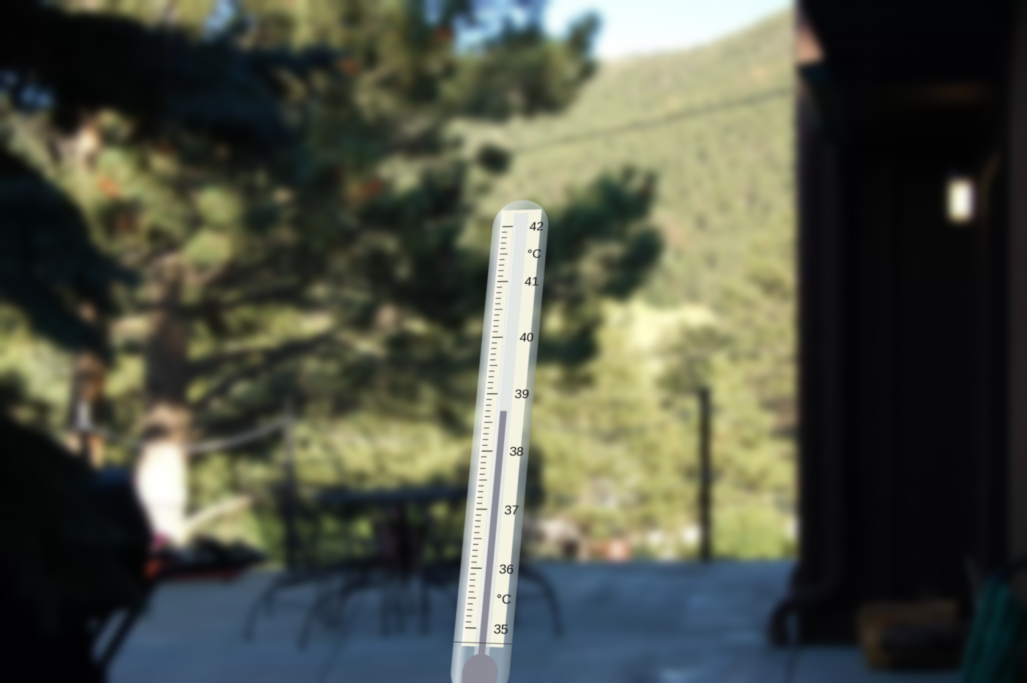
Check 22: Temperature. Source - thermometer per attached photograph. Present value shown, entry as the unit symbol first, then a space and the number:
°C 38.7
